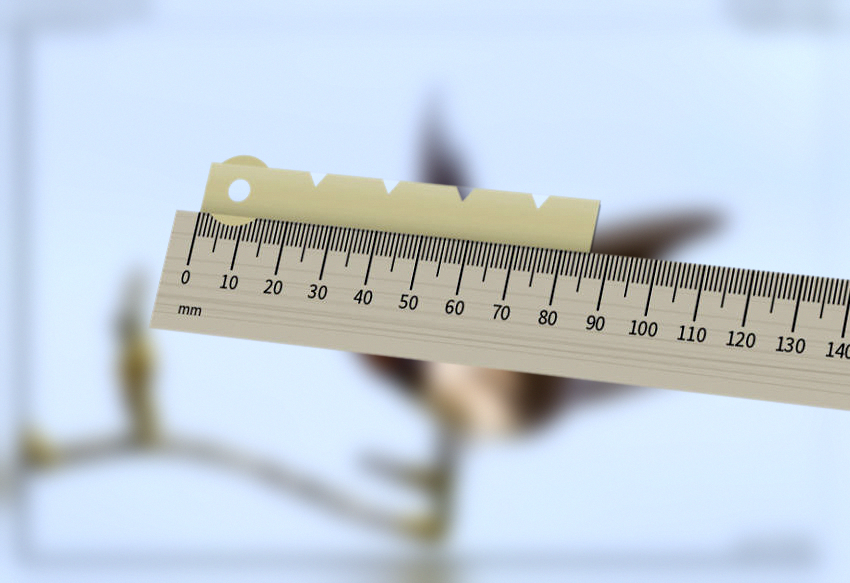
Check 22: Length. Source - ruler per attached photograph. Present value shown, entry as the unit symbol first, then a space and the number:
mm 86
